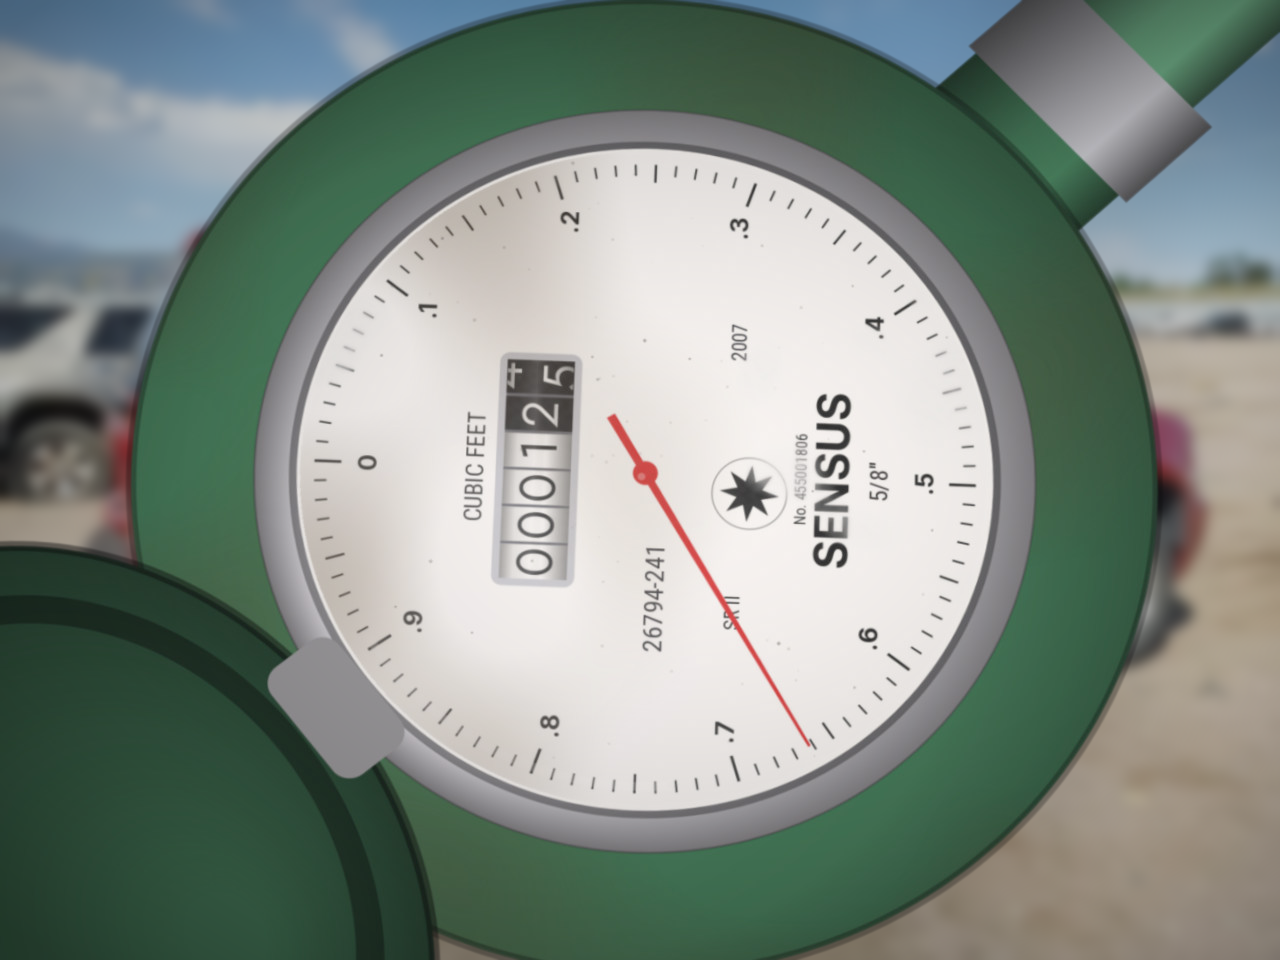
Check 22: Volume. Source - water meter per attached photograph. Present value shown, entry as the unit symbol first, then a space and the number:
ft³ 124.66
